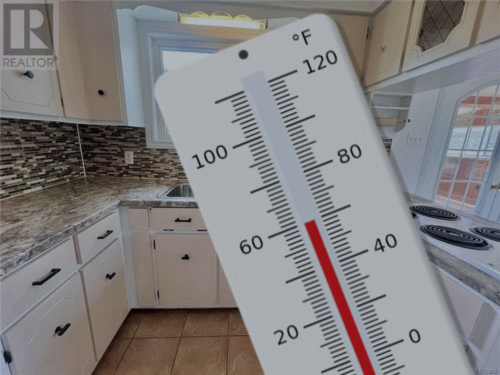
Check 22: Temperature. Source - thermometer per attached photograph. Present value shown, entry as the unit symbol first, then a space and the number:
°F 60
